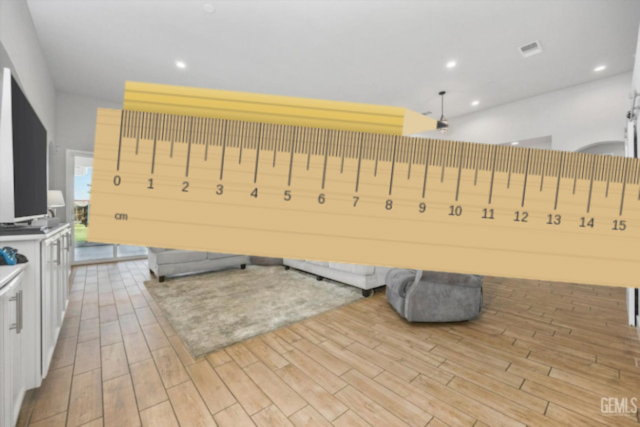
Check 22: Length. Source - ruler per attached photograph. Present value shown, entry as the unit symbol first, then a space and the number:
cm 9.5
